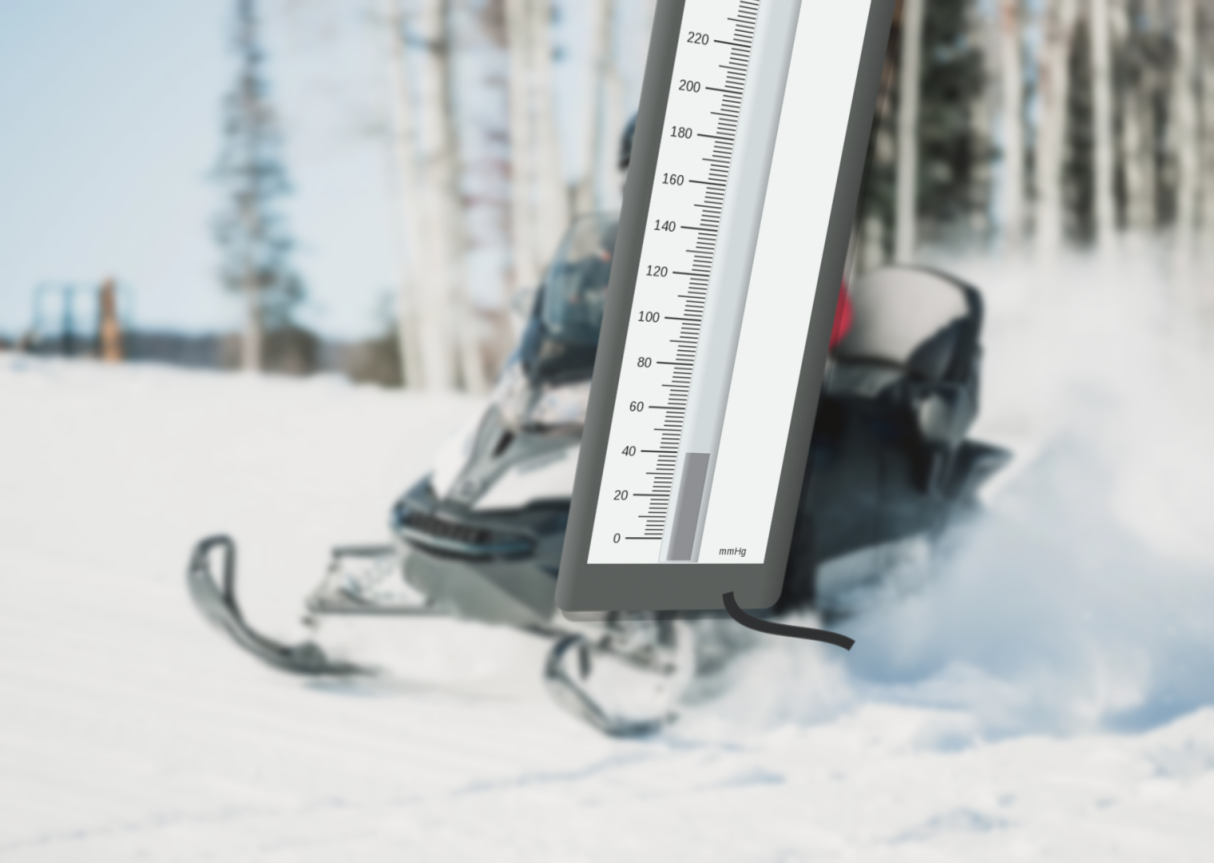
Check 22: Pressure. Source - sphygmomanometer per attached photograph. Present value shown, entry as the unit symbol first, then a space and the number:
mmHg 40
